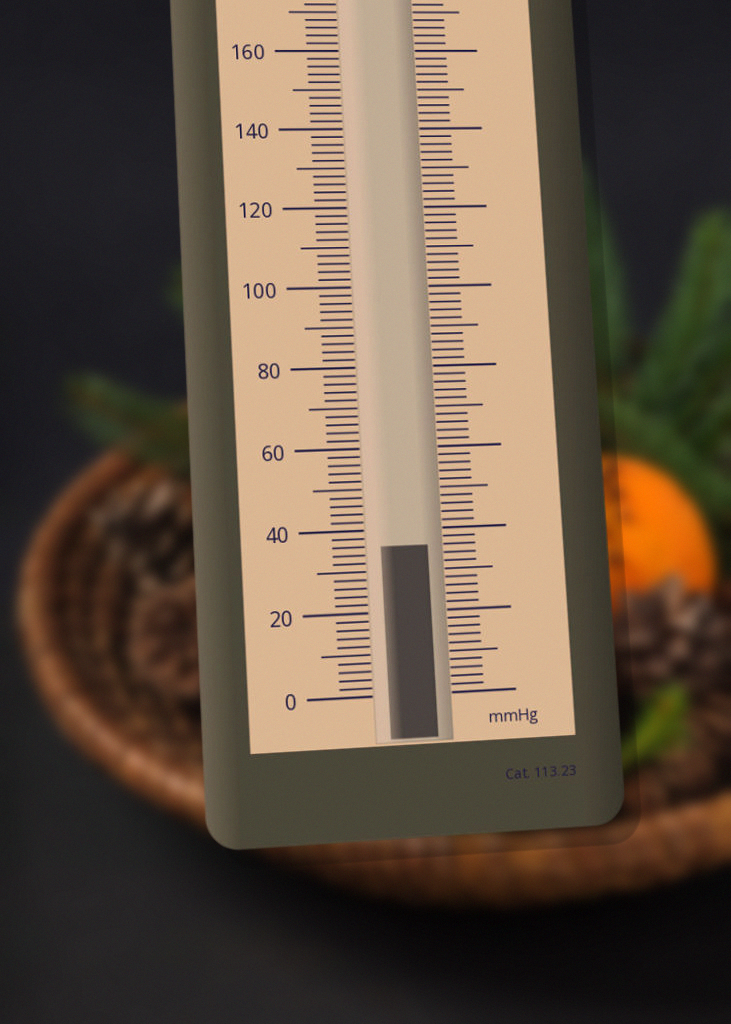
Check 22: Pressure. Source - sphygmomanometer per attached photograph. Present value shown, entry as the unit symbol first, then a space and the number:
mmHg 36
